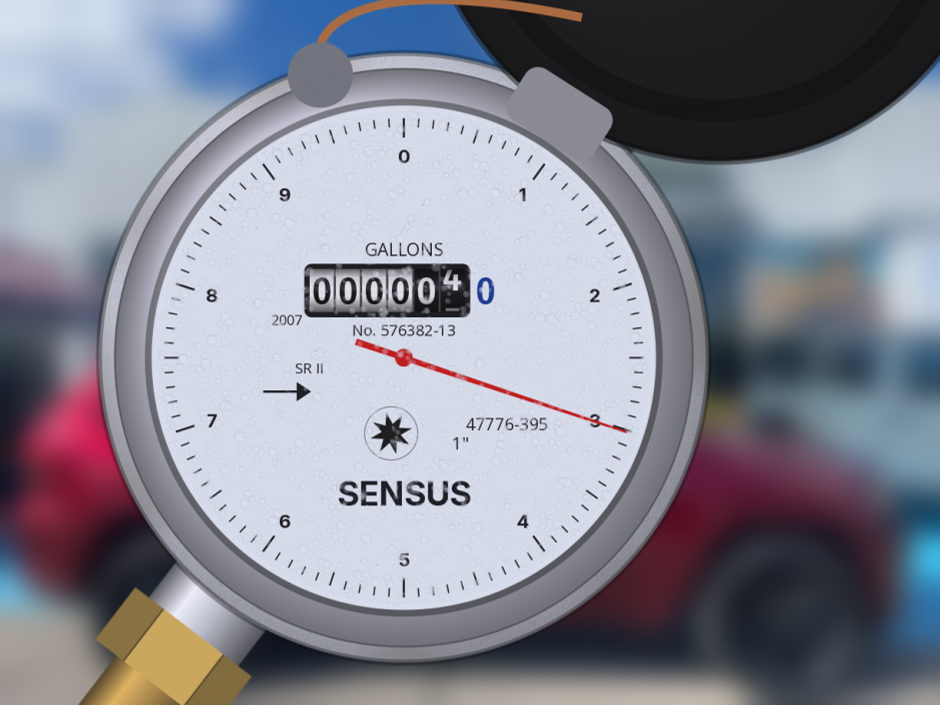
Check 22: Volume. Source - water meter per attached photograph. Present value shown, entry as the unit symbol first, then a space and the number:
gal 43.0
